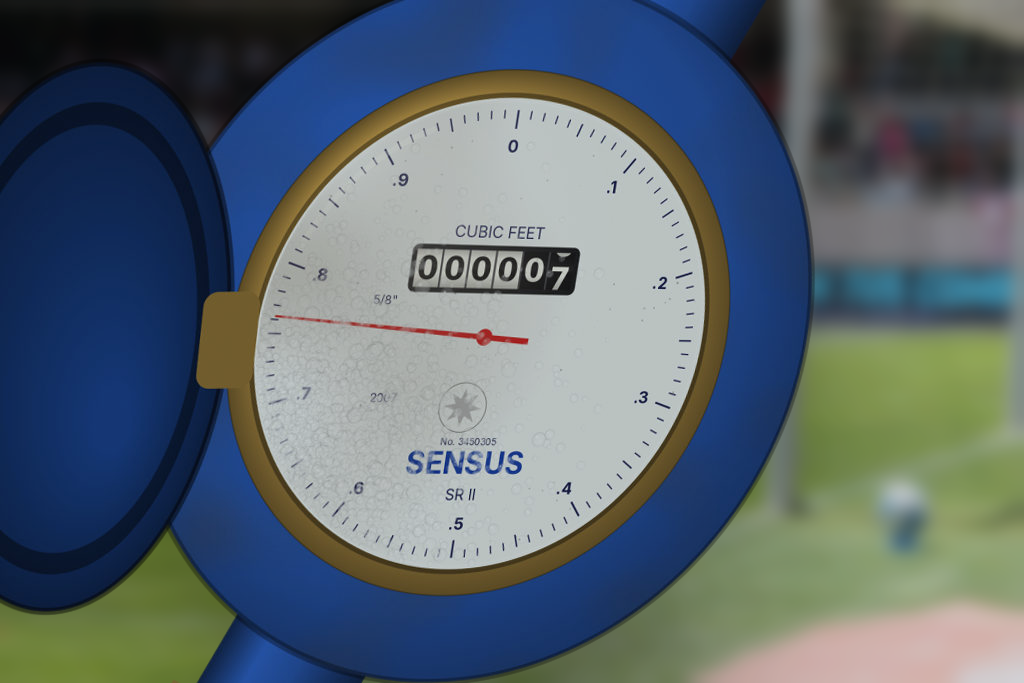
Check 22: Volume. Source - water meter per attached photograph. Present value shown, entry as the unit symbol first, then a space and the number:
ft³ 6.76
